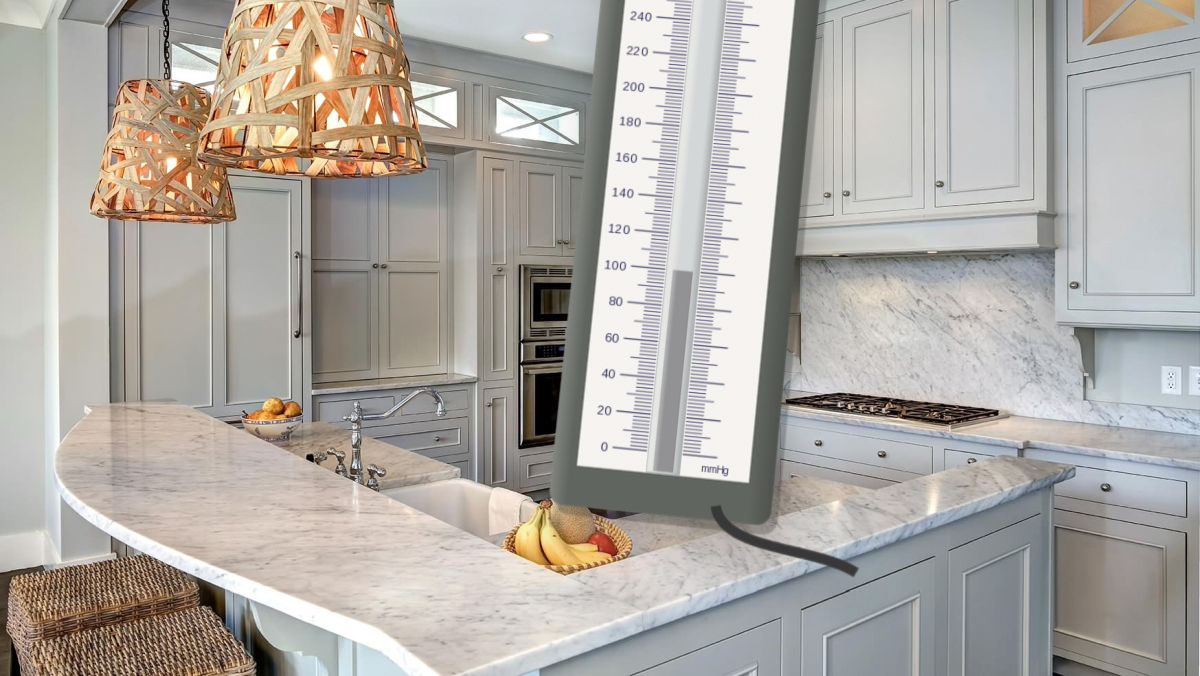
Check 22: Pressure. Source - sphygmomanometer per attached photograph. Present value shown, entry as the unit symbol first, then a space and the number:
mmHg 100
